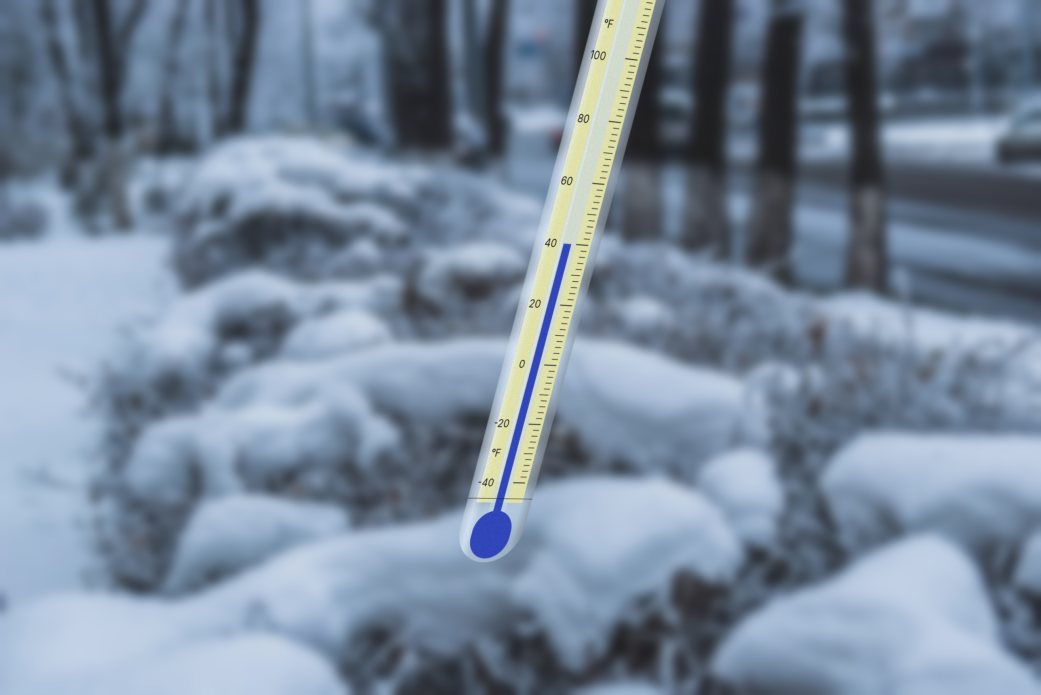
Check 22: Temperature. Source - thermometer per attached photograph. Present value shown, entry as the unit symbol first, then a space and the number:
°F 40
